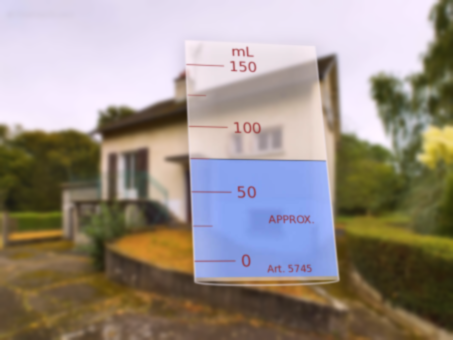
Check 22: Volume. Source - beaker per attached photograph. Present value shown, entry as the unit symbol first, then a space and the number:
mL 75
